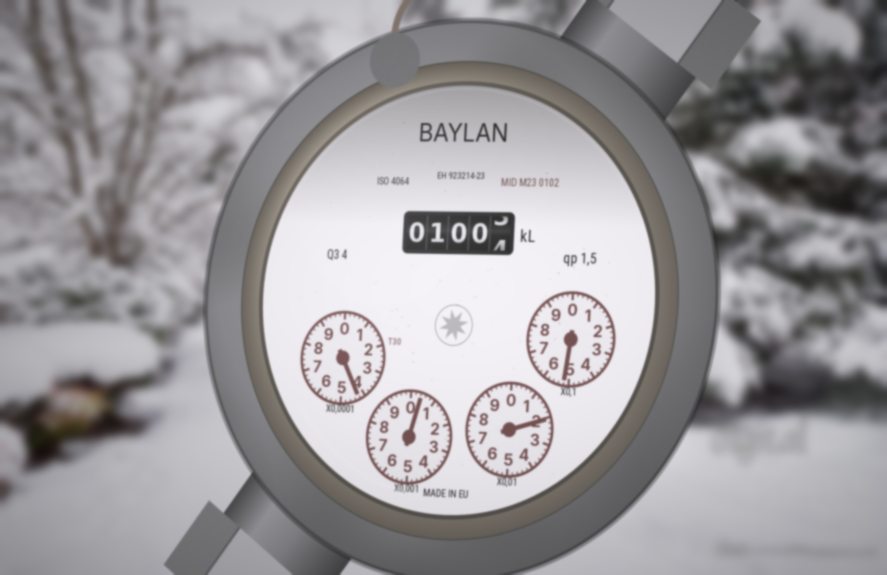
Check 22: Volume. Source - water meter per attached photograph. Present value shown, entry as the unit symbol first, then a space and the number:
kL 1003.5204
